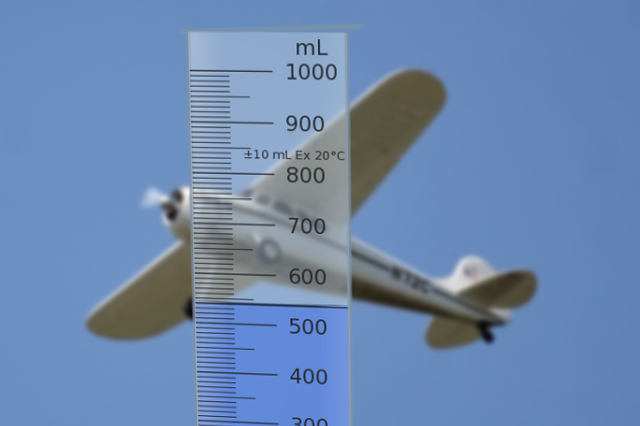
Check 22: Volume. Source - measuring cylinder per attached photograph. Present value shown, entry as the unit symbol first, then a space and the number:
mL 540
